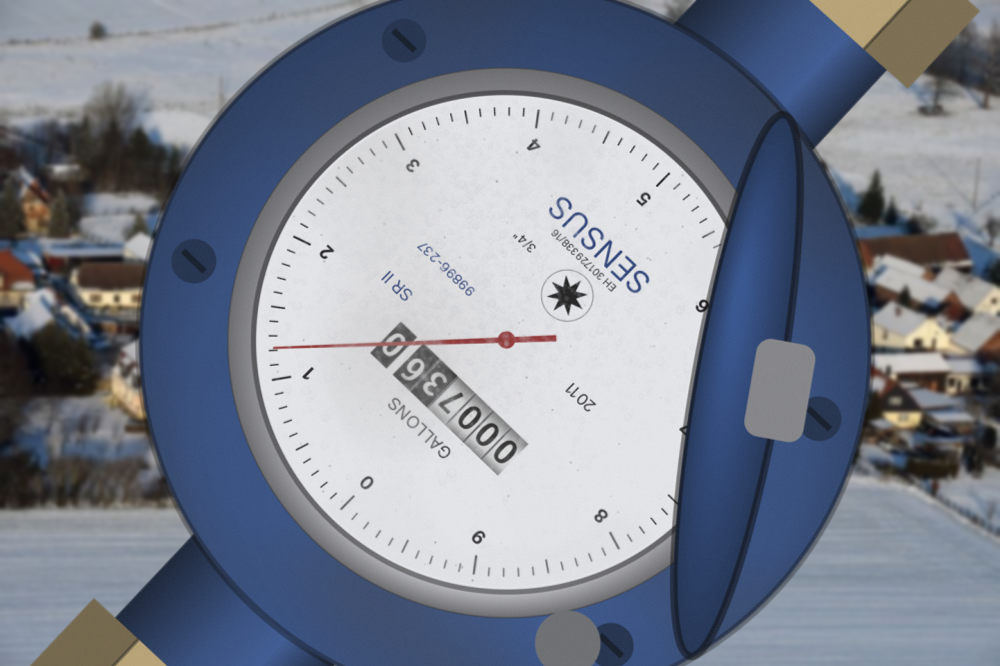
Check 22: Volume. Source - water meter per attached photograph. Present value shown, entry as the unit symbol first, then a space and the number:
gal 7361.2
